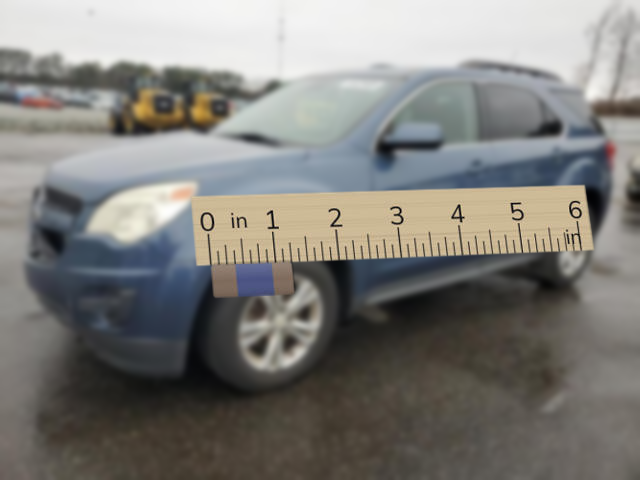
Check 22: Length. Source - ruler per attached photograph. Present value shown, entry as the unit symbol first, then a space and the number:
in 1.25
